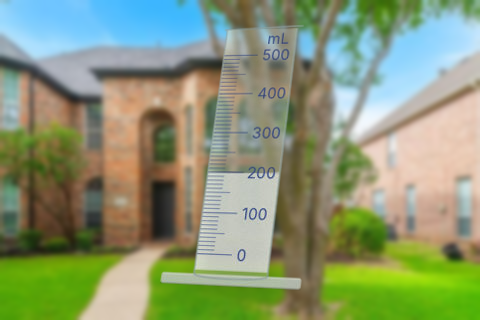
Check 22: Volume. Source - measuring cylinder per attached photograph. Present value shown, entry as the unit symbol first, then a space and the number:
mL 200
